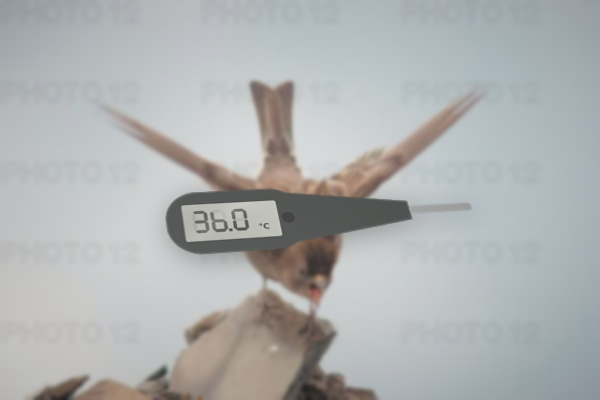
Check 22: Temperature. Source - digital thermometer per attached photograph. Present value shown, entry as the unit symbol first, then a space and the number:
°C 36.0
